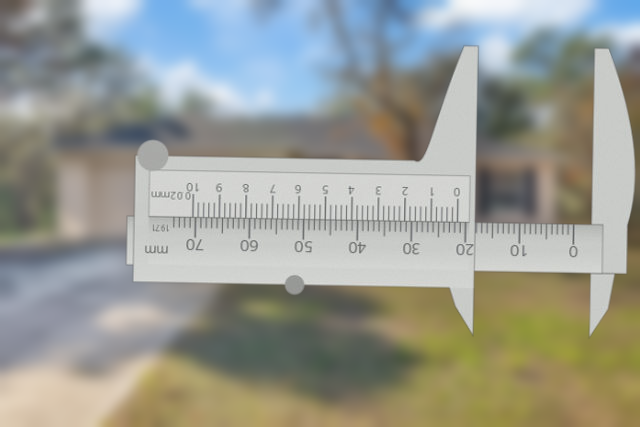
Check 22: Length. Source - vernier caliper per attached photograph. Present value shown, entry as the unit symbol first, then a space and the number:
mm 21.5
